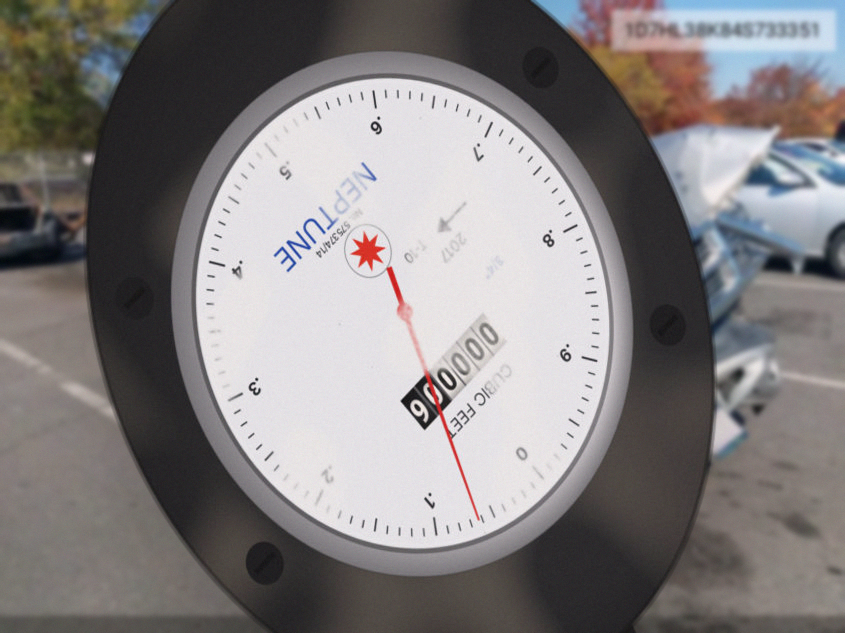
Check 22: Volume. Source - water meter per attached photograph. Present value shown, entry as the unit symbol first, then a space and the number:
ft³ 6.06
